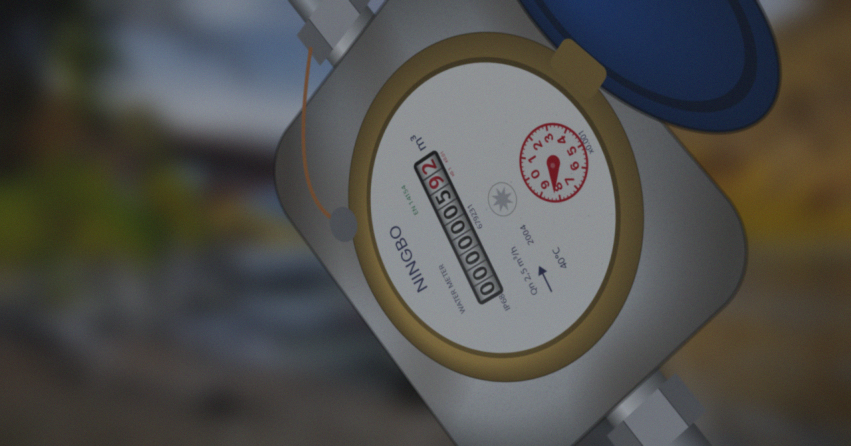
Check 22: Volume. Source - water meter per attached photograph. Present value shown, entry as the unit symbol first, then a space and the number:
m³ 5.928
